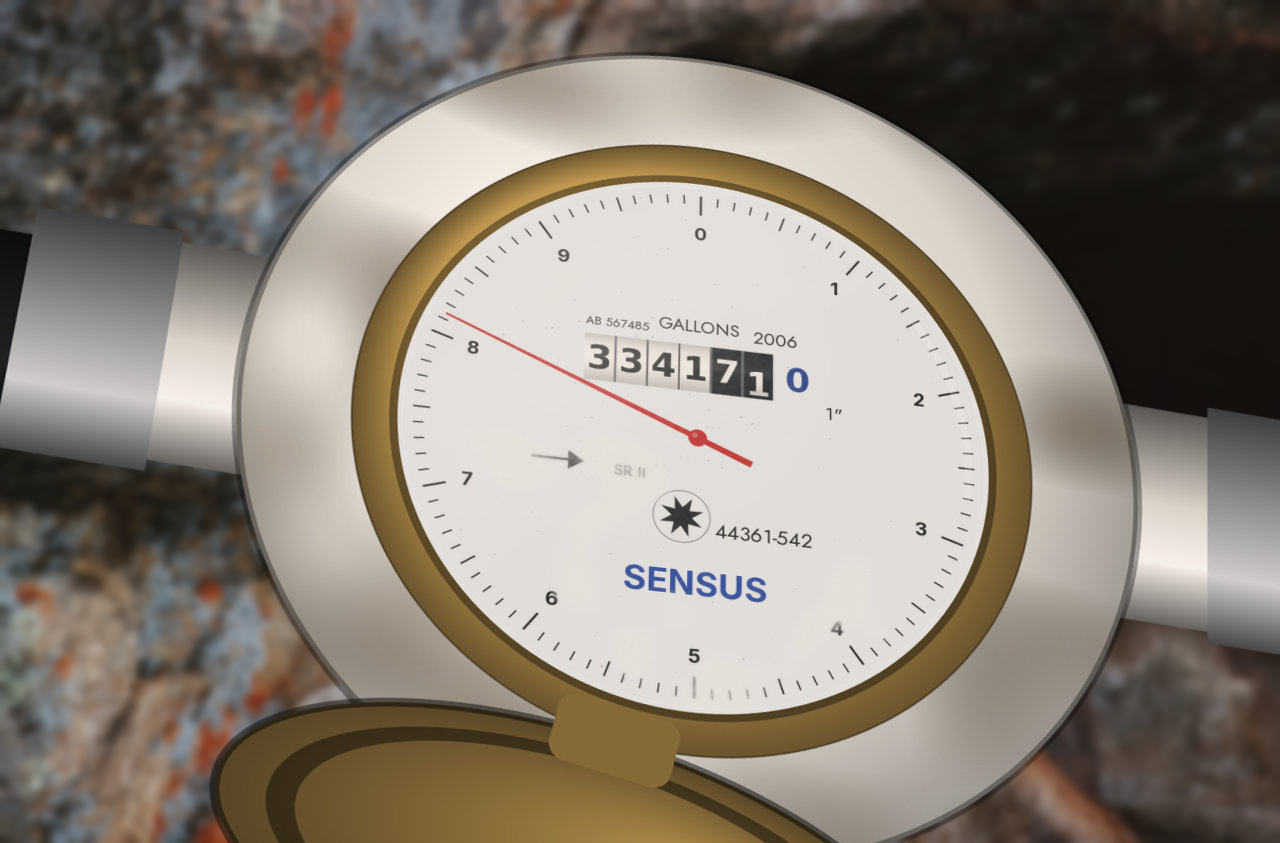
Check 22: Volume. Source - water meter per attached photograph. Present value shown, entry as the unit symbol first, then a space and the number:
gal 3341708.1
